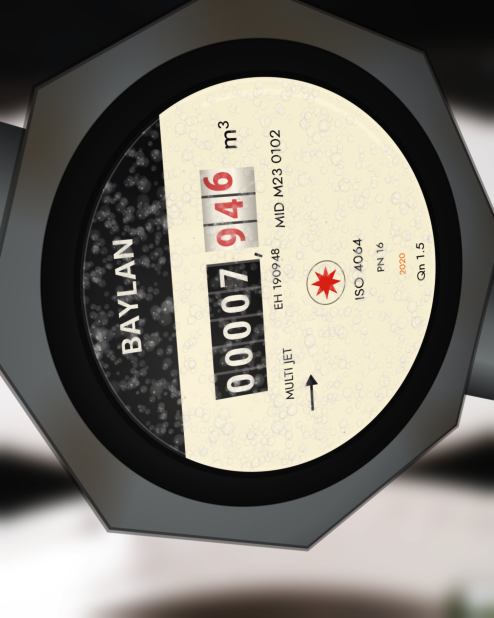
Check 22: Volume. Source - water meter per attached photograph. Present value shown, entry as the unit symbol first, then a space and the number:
m³ 7.946
